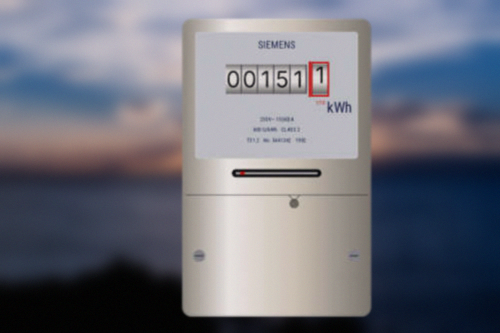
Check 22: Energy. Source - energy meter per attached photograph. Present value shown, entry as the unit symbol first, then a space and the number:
kWh 151.1
